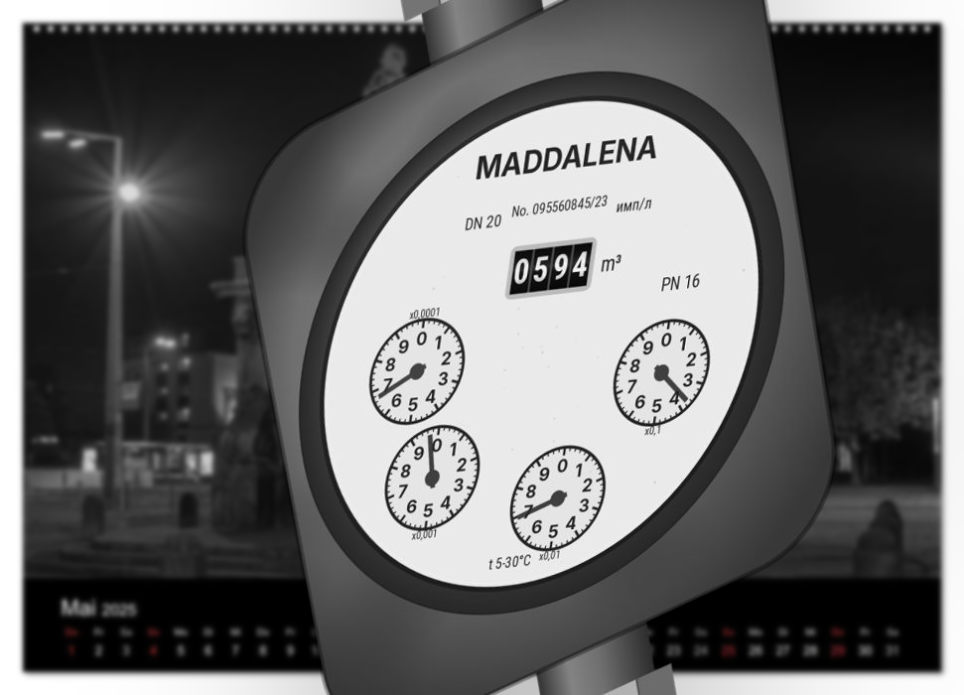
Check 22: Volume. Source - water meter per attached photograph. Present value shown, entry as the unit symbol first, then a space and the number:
m³ 594.3696
